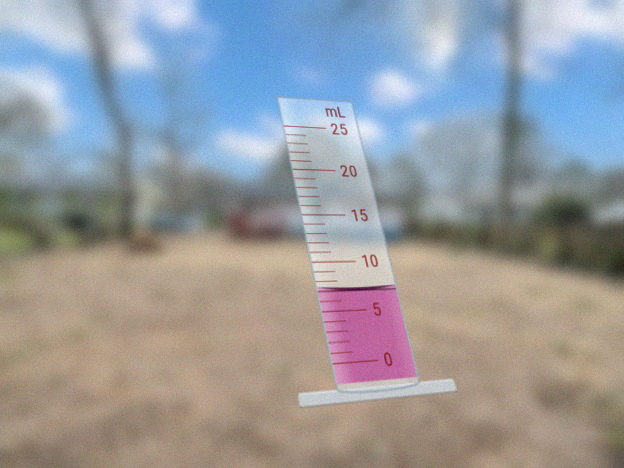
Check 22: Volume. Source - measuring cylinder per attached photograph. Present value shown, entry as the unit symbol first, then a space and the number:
mL 7
